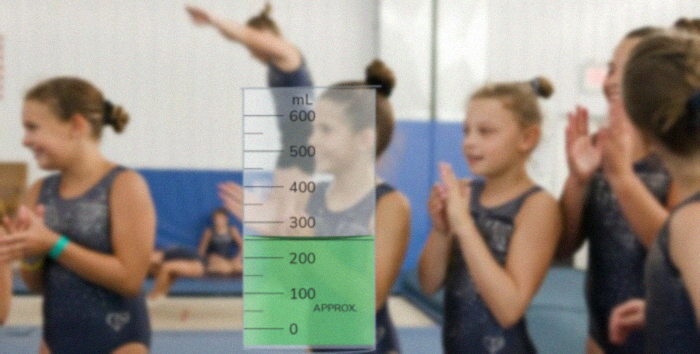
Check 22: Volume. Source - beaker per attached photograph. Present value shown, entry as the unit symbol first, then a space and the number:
mL 250
